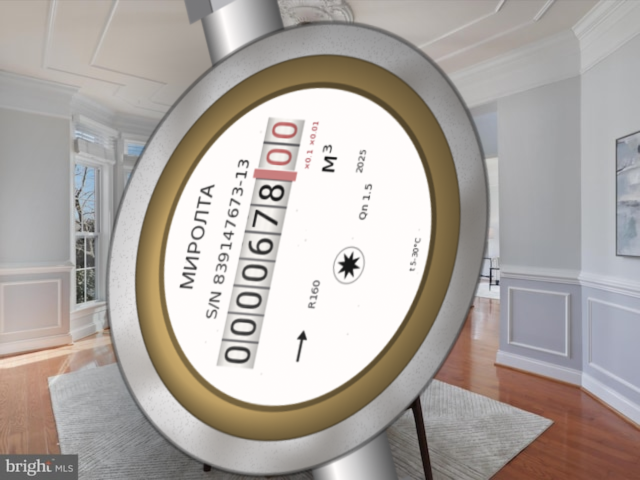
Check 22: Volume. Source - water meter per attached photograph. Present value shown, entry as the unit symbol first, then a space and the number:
m³ 678.00
